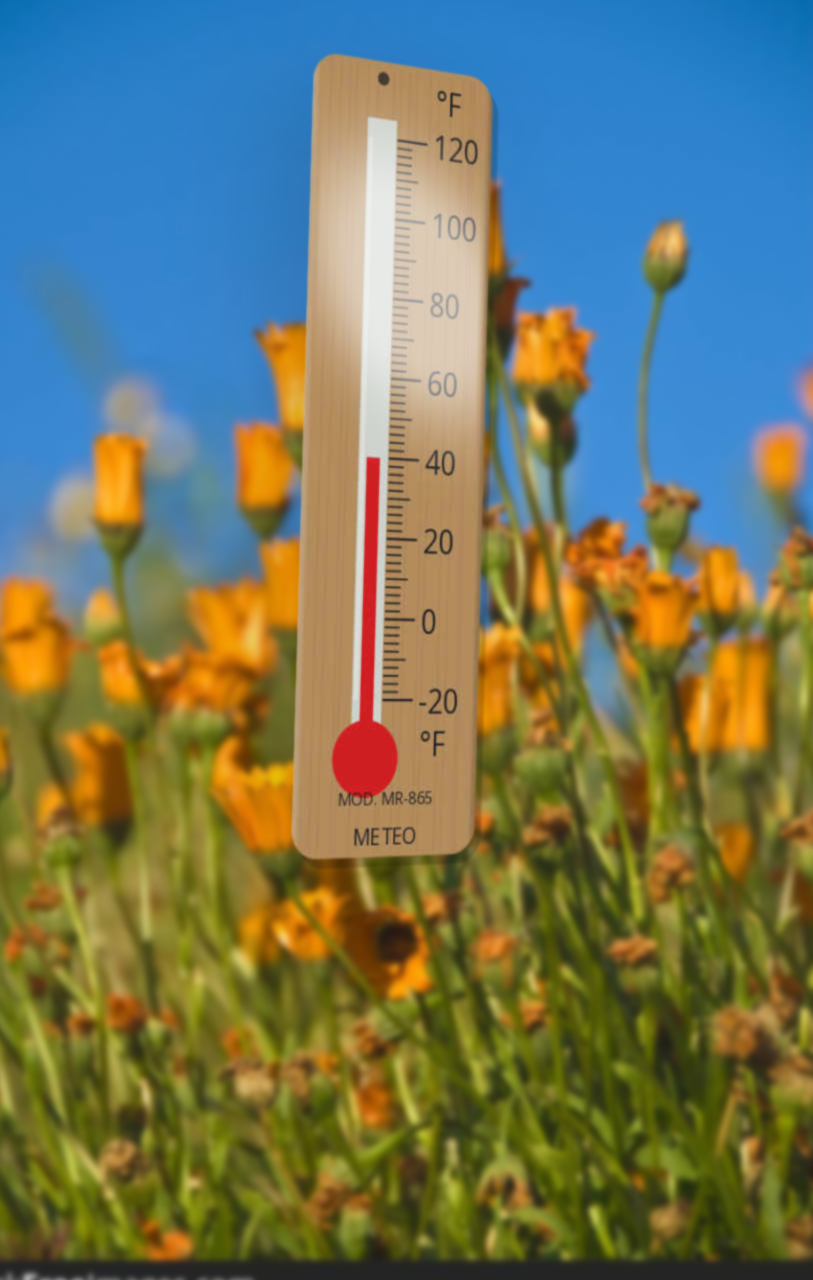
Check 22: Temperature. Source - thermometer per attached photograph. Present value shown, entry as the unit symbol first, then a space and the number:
°F 40
